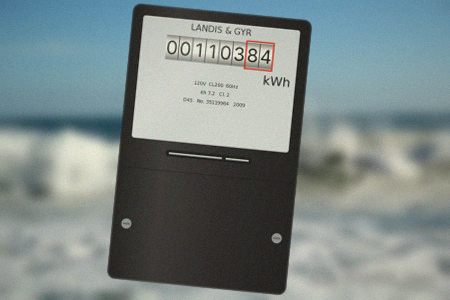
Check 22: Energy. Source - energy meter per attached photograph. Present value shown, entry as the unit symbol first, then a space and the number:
kWh 1103.84
